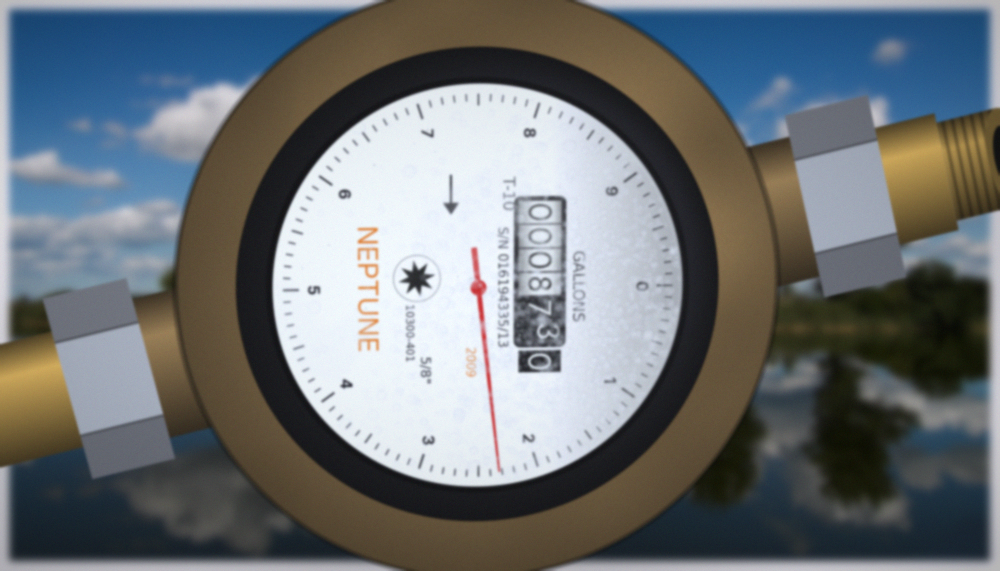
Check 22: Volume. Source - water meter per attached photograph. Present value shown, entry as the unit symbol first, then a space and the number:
gal 8732.3
